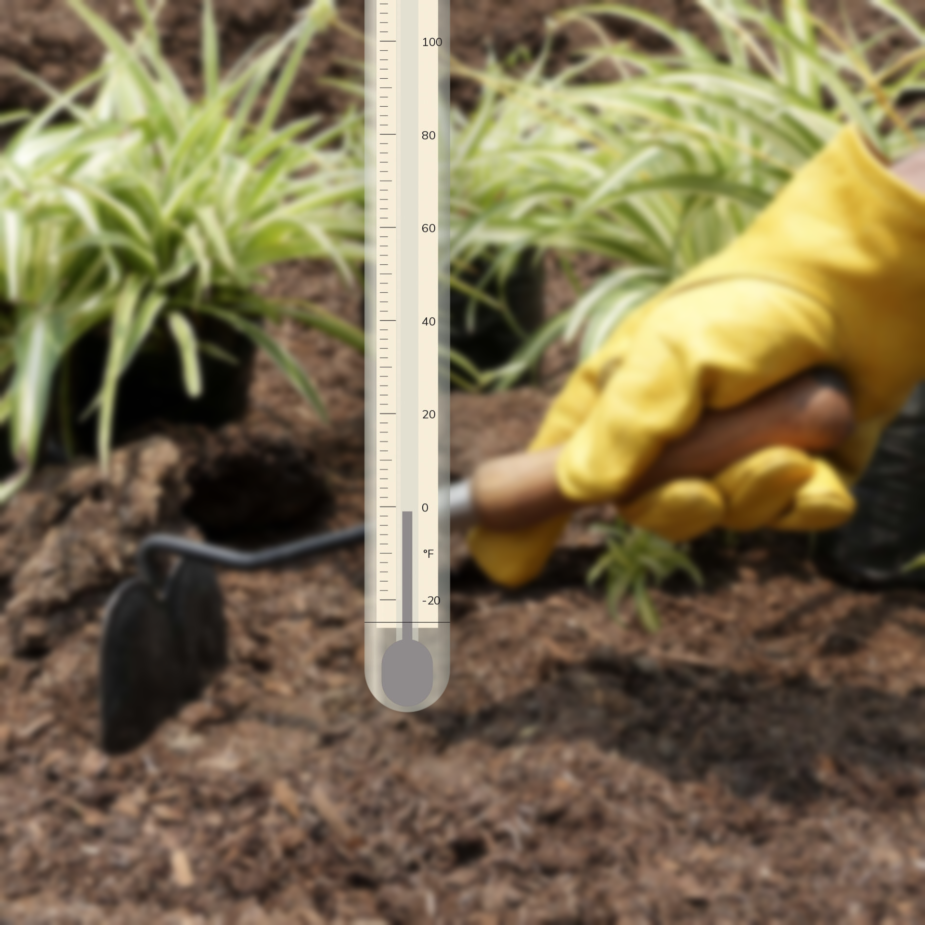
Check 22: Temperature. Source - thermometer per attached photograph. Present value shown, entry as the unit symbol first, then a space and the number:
°F -1
